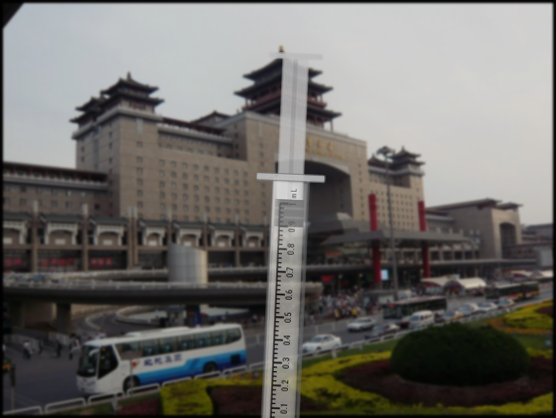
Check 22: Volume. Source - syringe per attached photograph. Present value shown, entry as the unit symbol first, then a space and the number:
mL 0.9
